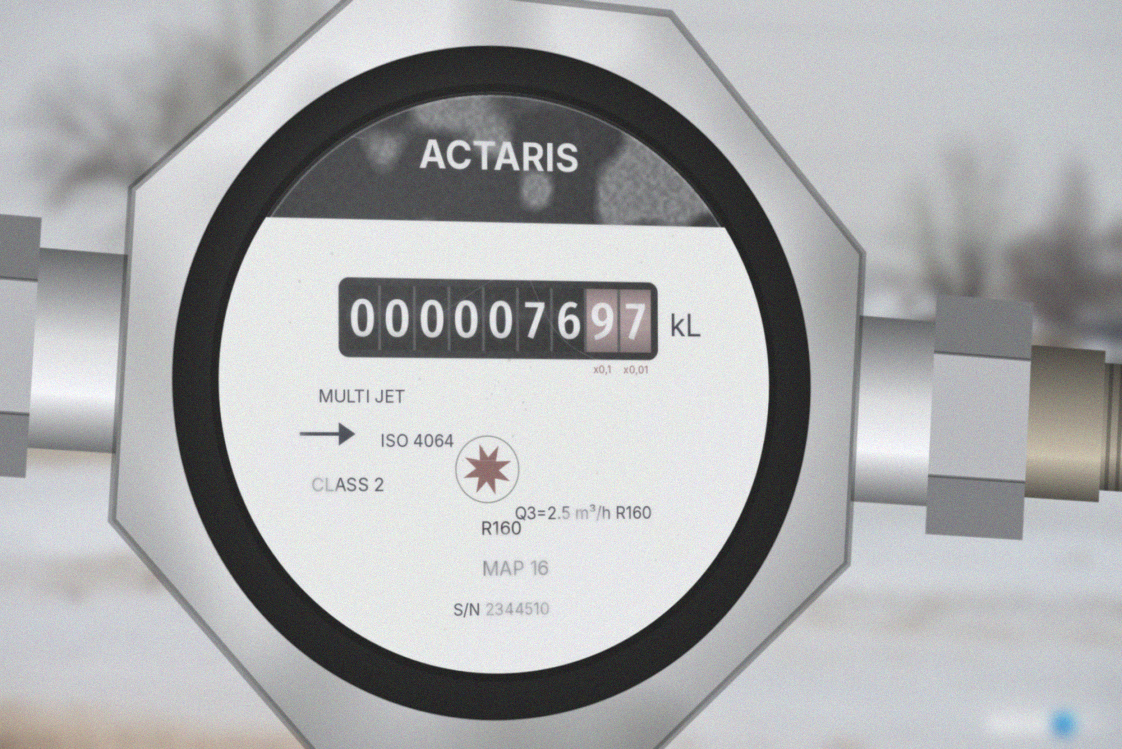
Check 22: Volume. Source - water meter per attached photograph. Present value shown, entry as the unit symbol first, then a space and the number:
kL 76.97
